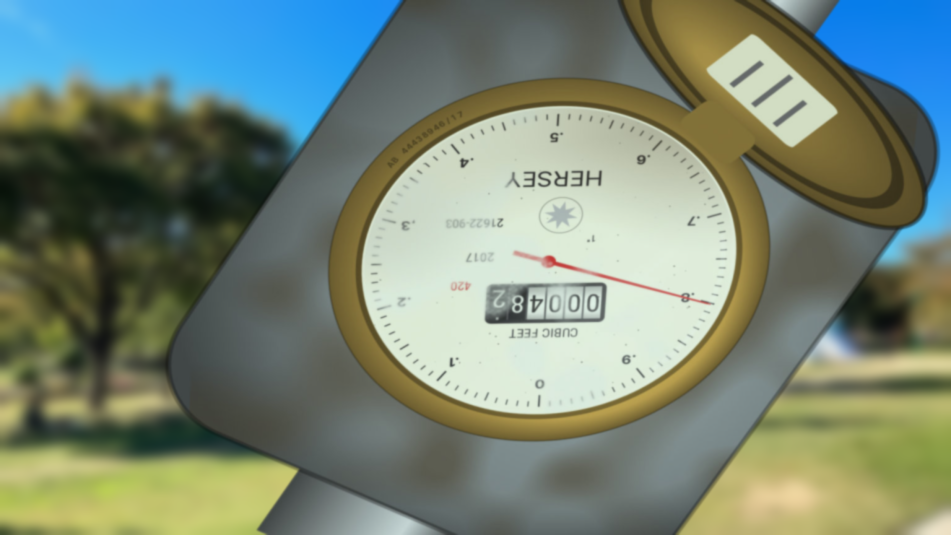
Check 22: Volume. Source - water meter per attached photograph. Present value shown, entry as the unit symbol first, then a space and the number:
ft³ 481.80
